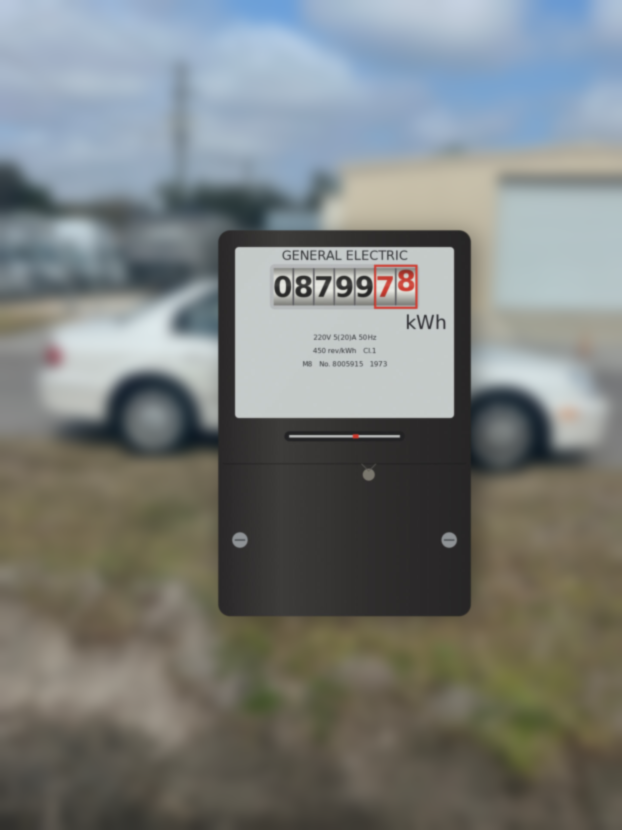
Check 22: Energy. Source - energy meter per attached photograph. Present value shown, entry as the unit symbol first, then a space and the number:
kWh 8799.78
